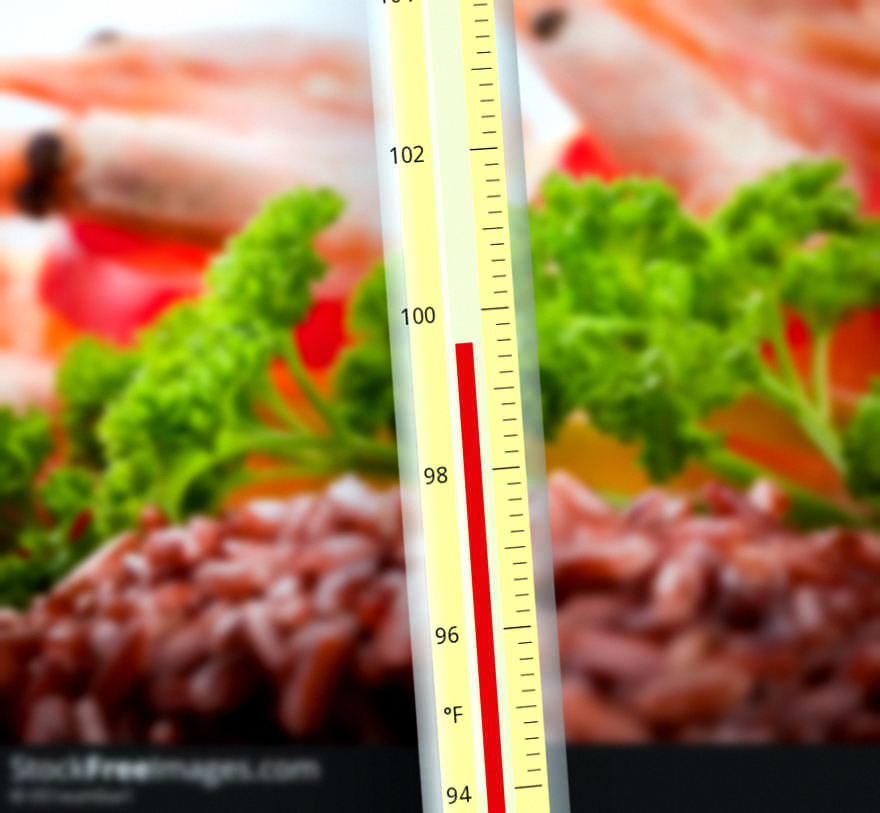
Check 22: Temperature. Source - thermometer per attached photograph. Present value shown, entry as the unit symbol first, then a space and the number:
°F 99.6
